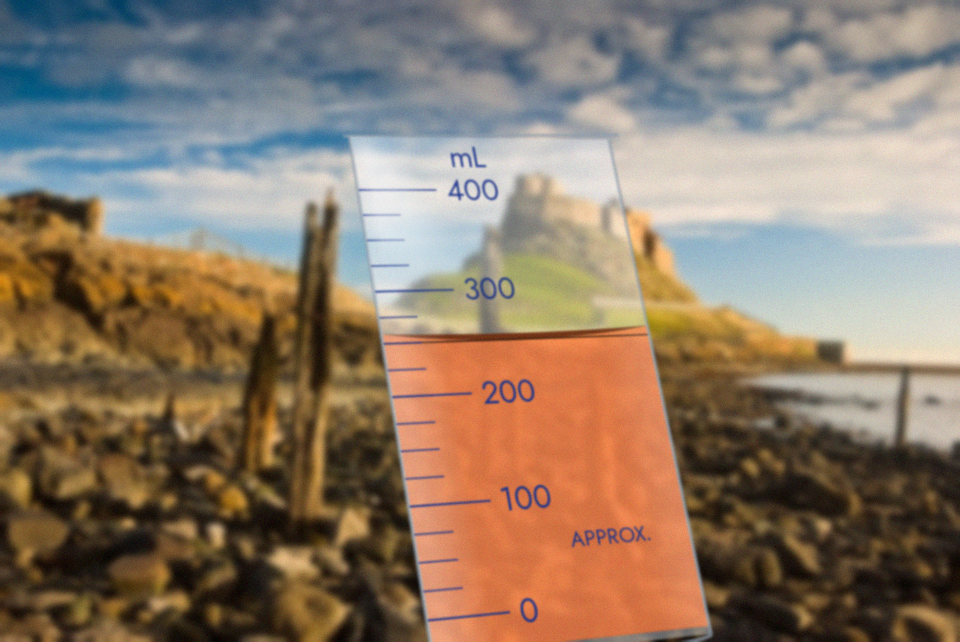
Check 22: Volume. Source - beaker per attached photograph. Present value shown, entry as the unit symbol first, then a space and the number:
mL 250
